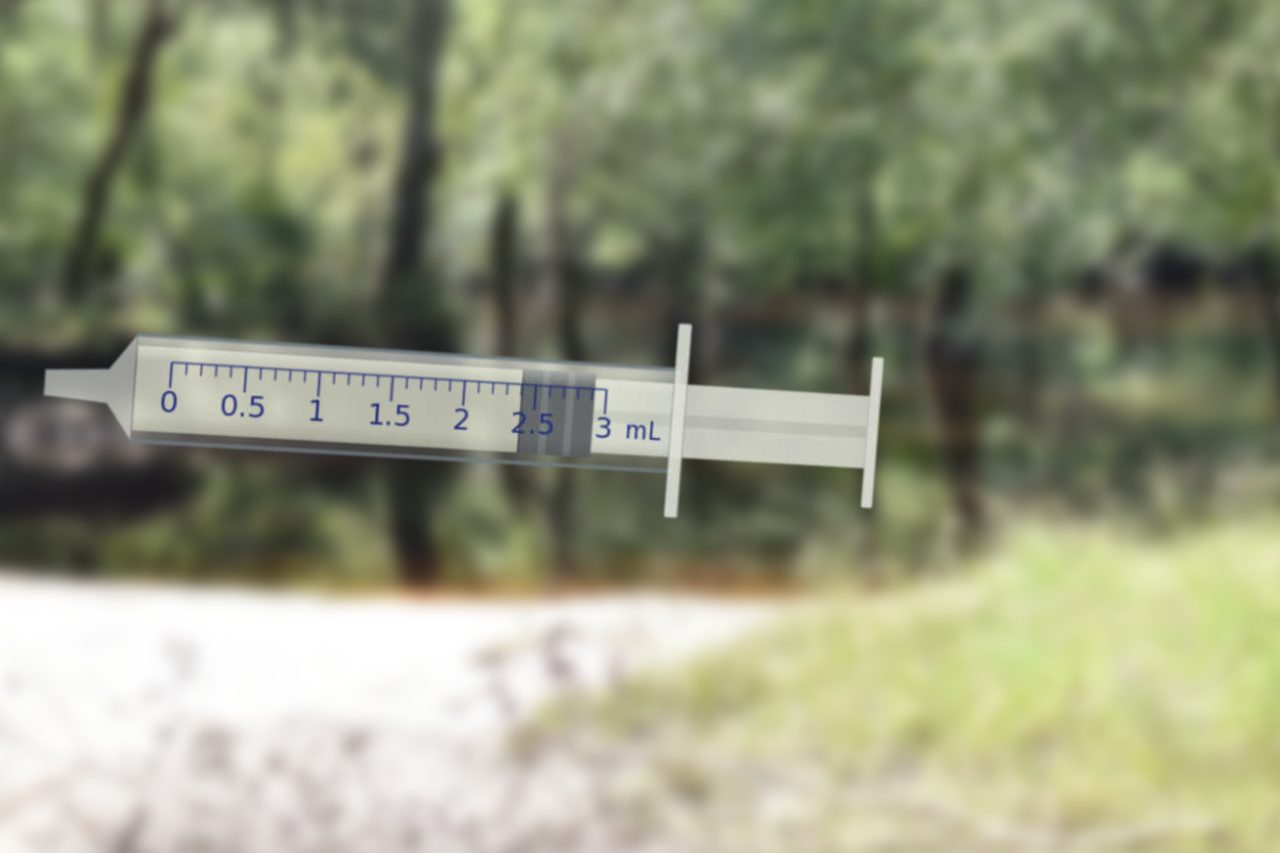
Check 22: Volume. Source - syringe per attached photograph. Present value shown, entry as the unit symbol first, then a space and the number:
mL 2.4
